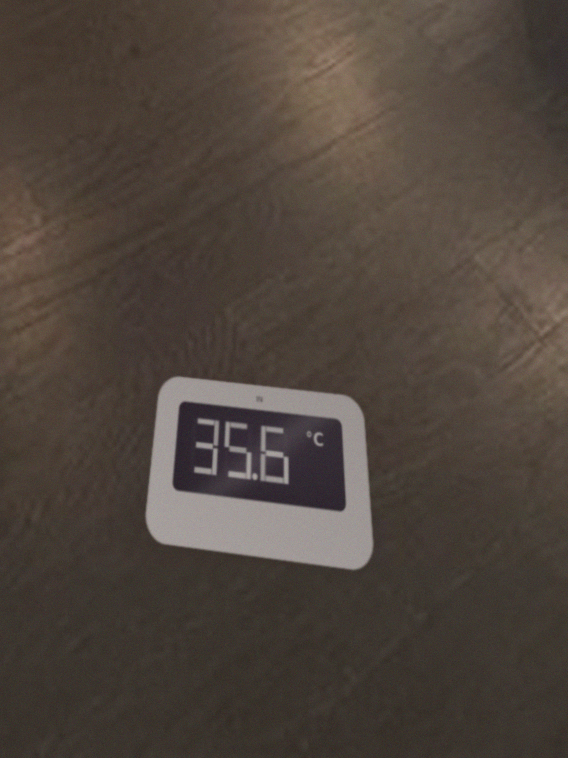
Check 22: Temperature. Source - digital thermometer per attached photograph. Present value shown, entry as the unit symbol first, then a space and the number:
°C 35.6
